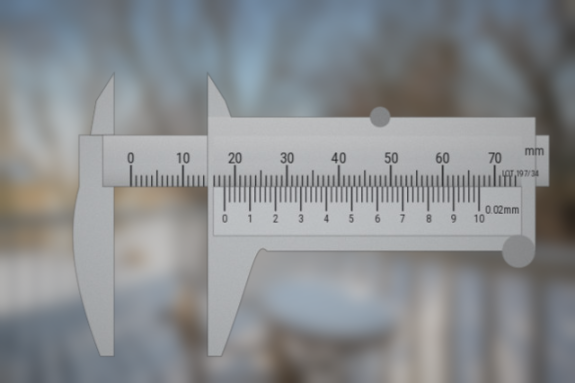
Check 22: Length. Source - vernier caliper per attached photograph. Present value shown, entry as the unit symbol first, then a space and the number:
mm 18.0
